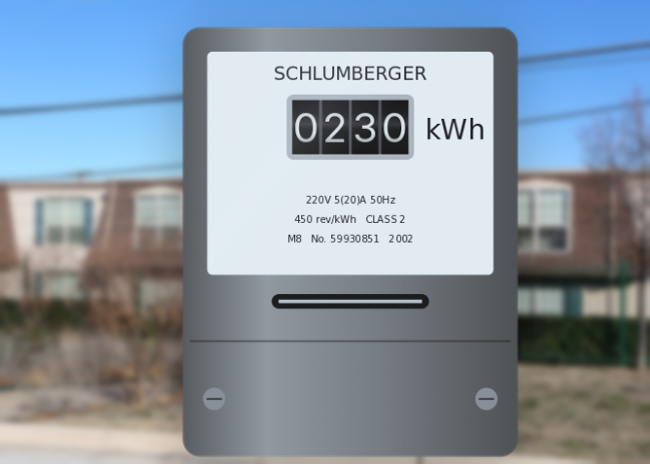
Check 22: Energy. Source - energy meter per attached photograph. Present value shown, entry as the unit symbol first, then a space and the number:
kWh 230
